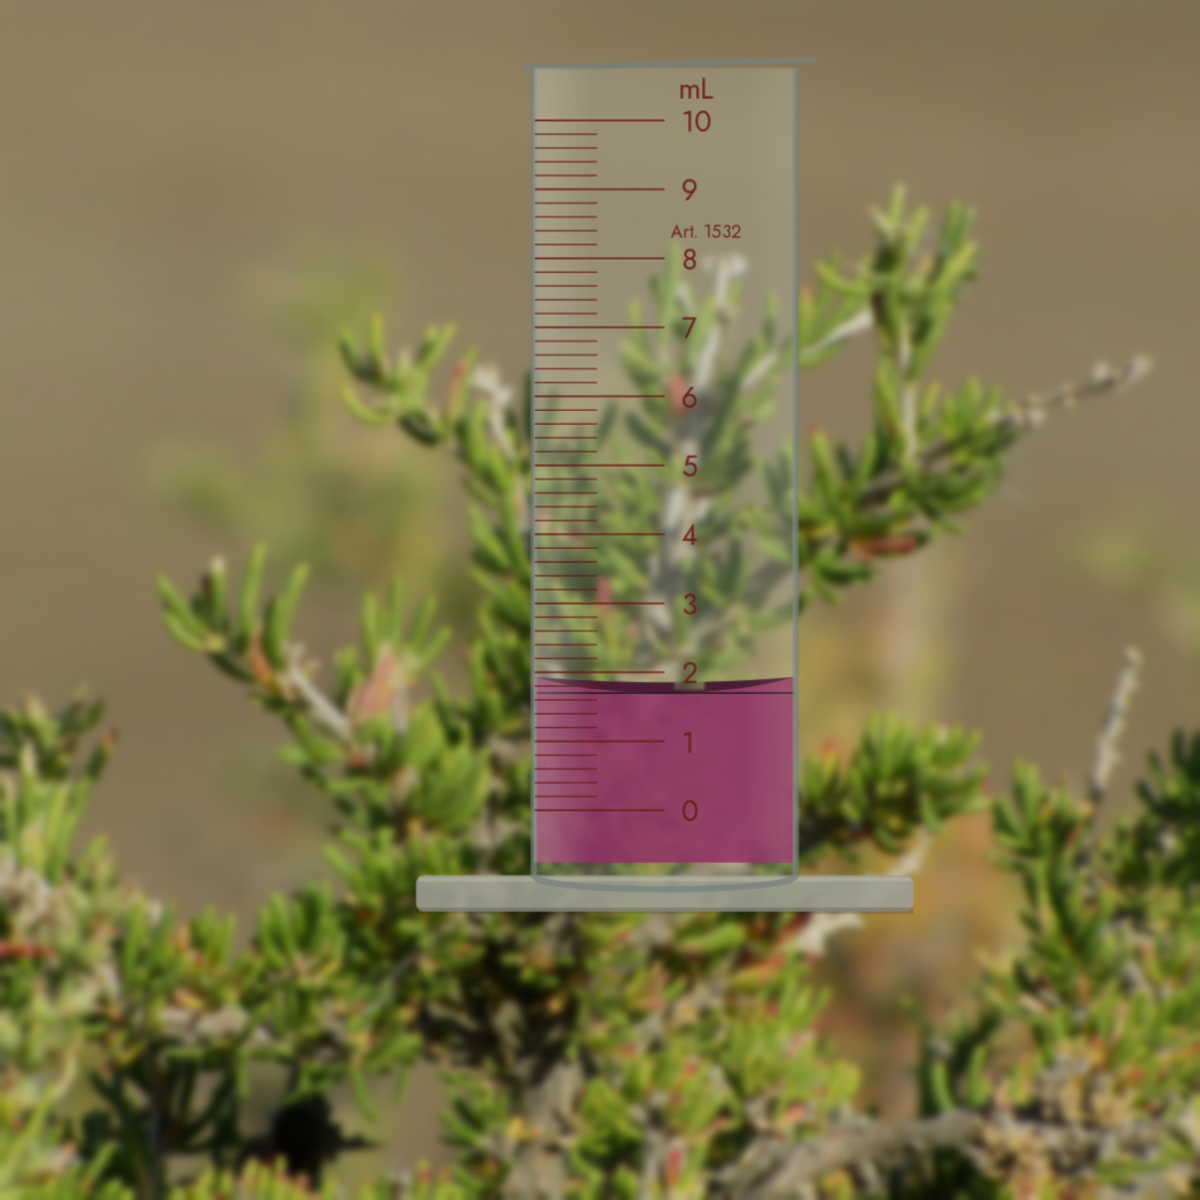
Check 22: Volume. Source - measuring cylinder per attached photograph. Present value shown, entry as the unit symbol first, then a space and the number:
mL 1.7
